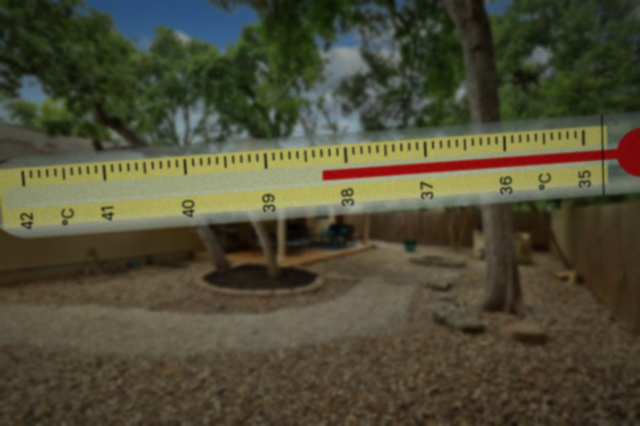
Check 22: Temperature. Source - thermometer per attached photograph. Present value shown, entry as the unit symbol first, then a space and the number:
°C 38.3
